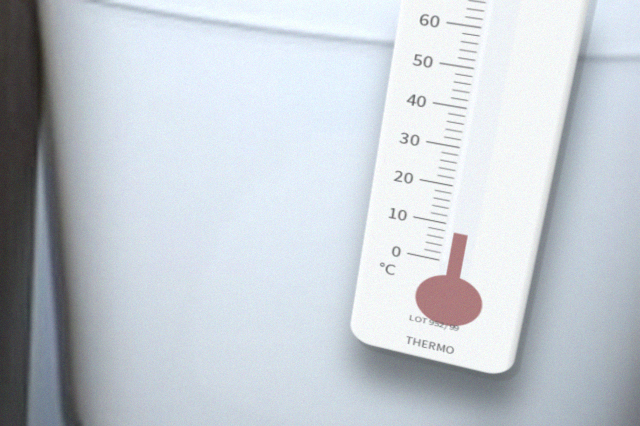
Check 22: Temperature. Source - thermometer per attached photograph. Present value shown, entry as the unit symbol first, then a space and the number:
°C 8
